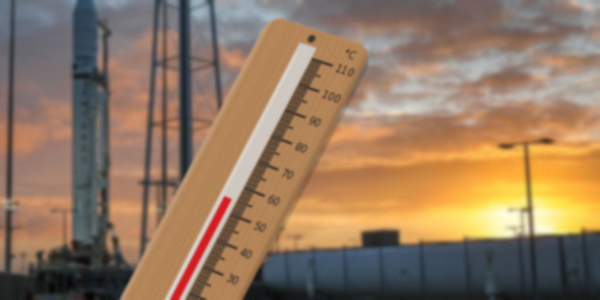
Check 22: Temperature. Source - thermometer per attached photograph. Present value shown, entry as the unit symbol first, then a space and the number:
°C 55
